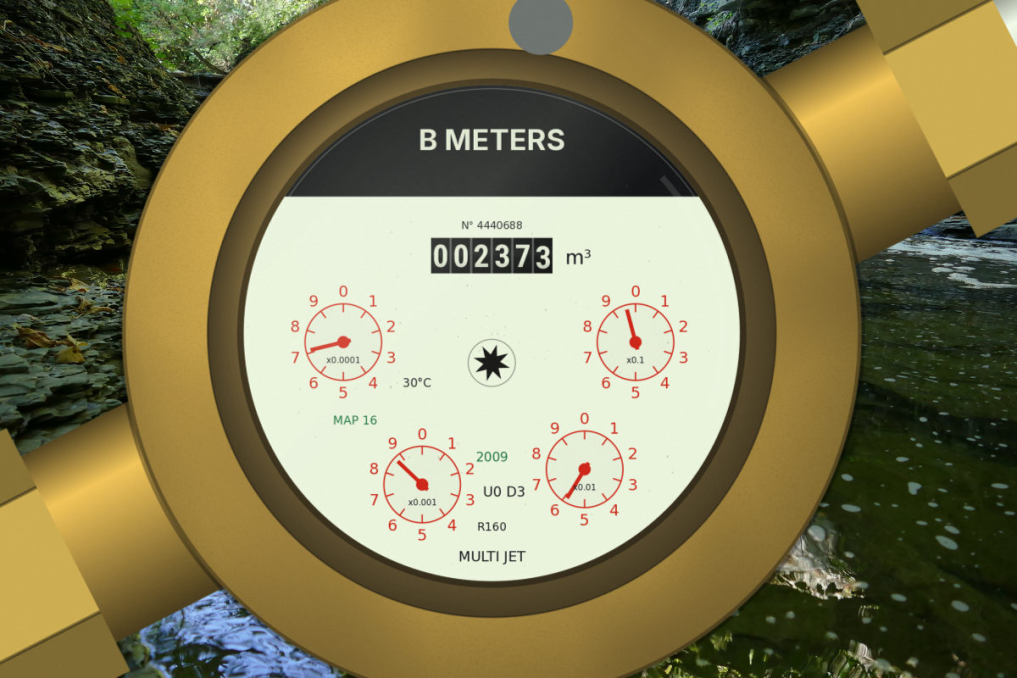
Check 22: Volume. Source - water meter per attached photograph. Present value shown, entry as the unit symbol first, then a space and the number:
m³ 2372.9587
